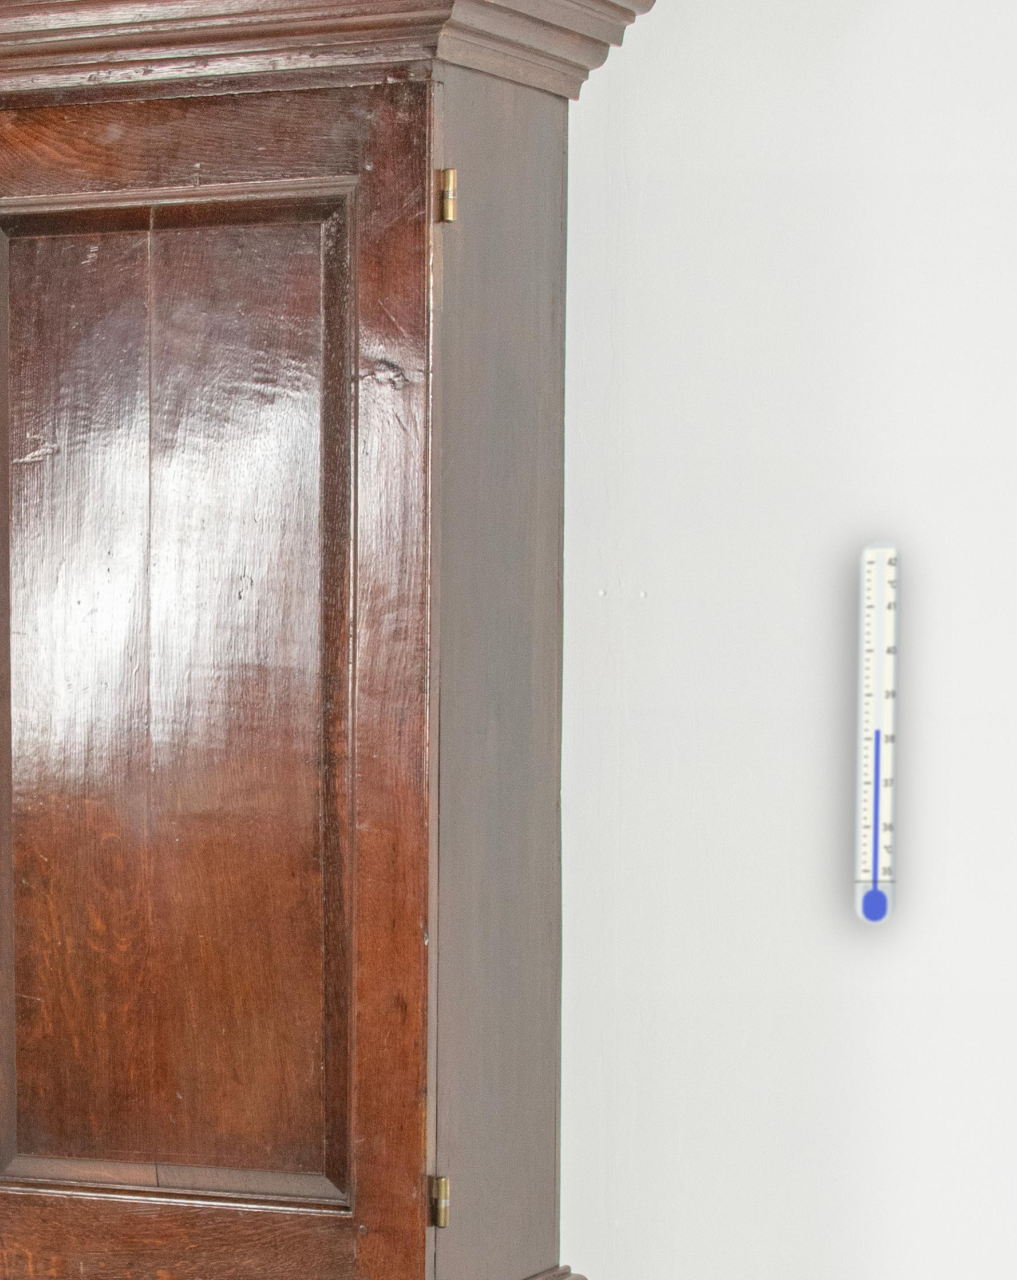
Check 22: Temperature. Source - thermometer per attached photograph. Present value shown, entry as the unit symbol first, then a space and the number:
°C 38.2
